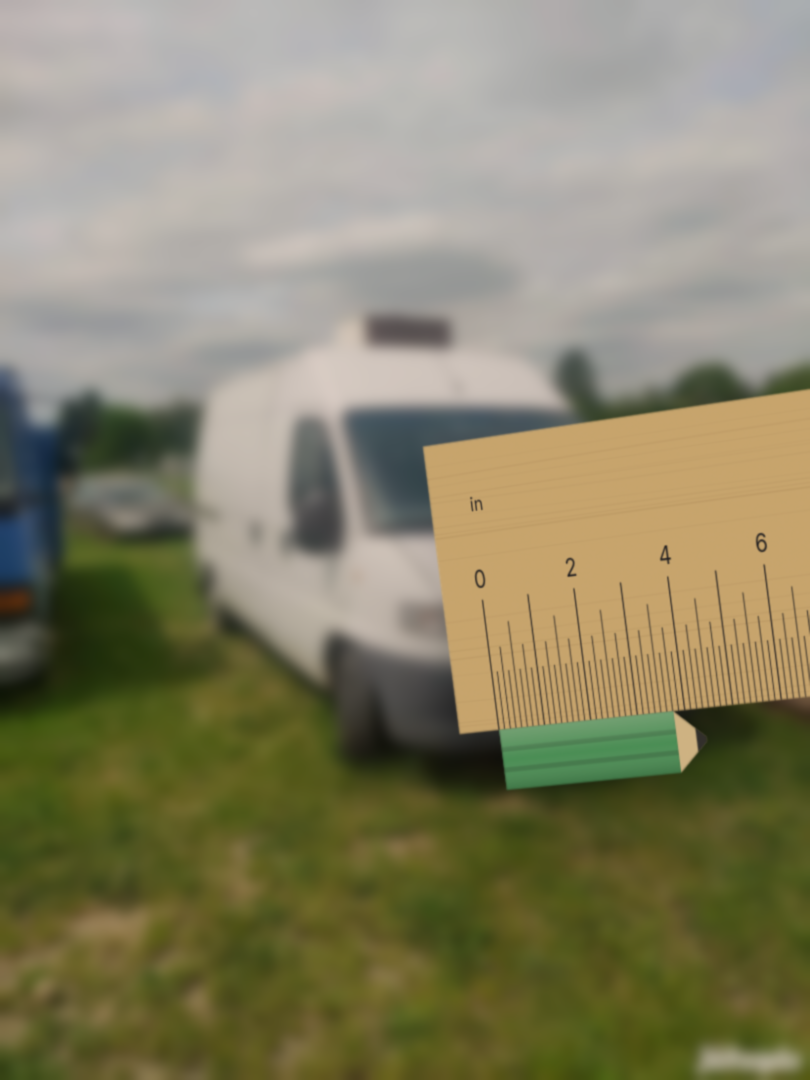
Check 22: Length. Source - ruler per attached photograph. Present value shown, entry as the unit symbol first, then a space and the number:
in 4.375
